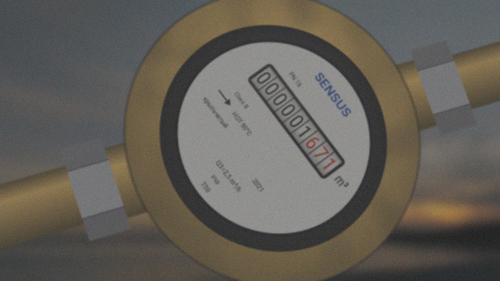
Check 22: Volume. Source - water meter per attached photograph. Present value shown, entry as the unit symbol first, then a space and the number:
m³ 1.671
